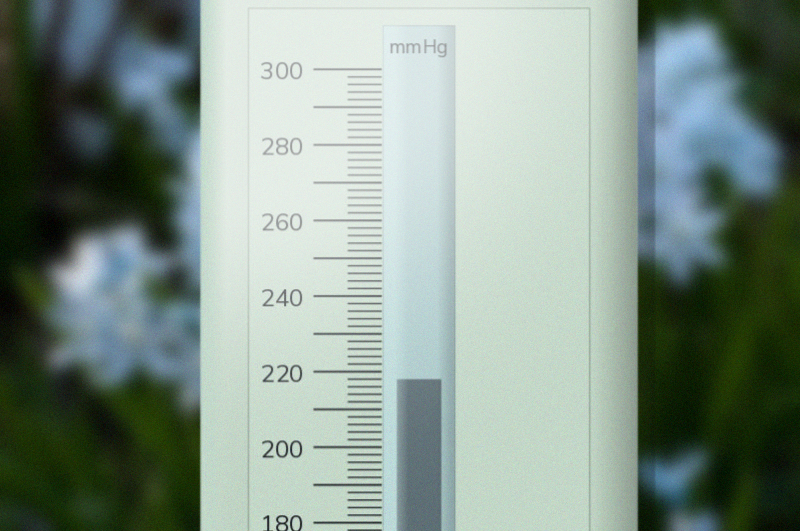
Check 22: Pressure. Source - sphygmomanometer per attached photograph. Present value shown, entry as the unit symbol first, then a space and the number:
mmHg 218
